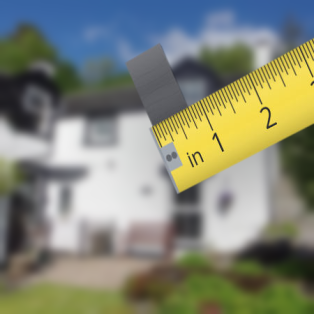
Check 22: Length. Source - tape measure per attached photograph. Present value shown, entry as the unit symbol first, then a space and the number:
in 0.75
